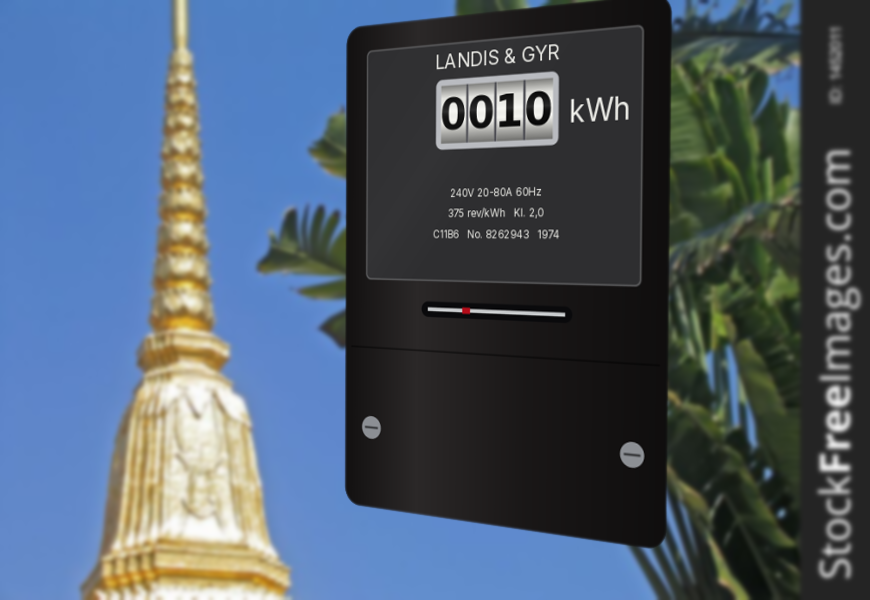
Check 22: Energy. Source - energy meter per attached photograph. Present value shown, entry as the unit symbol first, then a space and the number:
kWh 10
